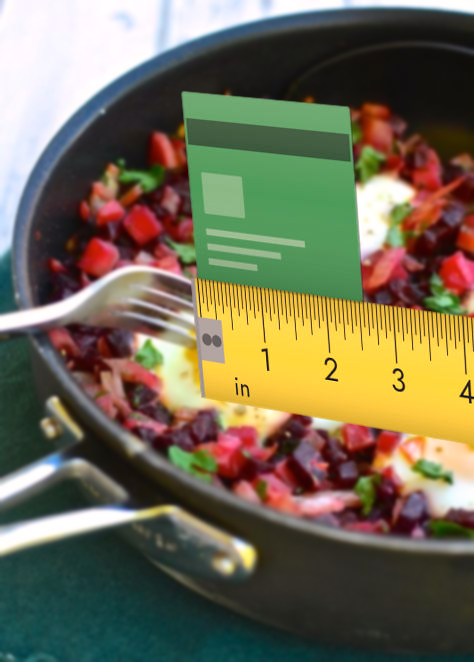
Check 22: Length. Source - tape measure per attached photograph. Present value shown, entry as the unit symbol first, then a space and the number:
in 2.5625
